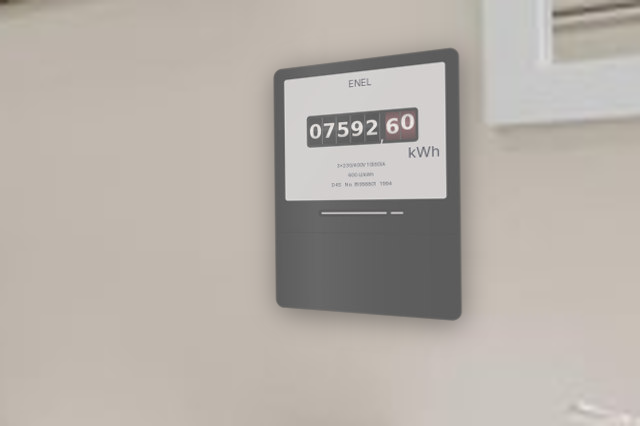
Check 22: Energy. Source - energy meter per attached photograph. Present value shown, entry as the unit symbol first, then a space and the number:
kWh 7592.60
